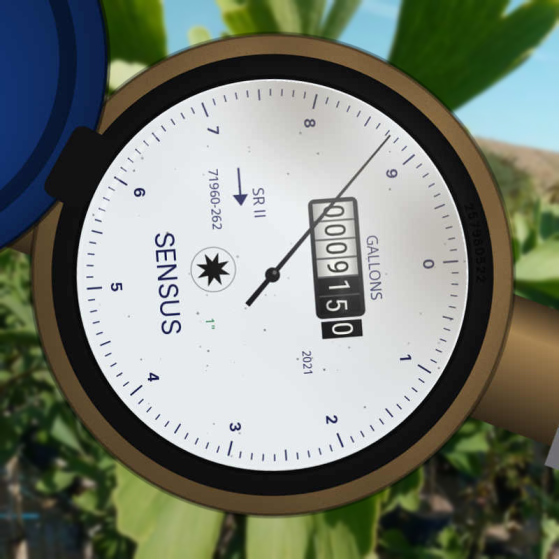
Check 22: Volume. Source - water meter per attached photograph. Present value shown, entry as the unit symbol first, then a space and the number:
gal 9148.7
